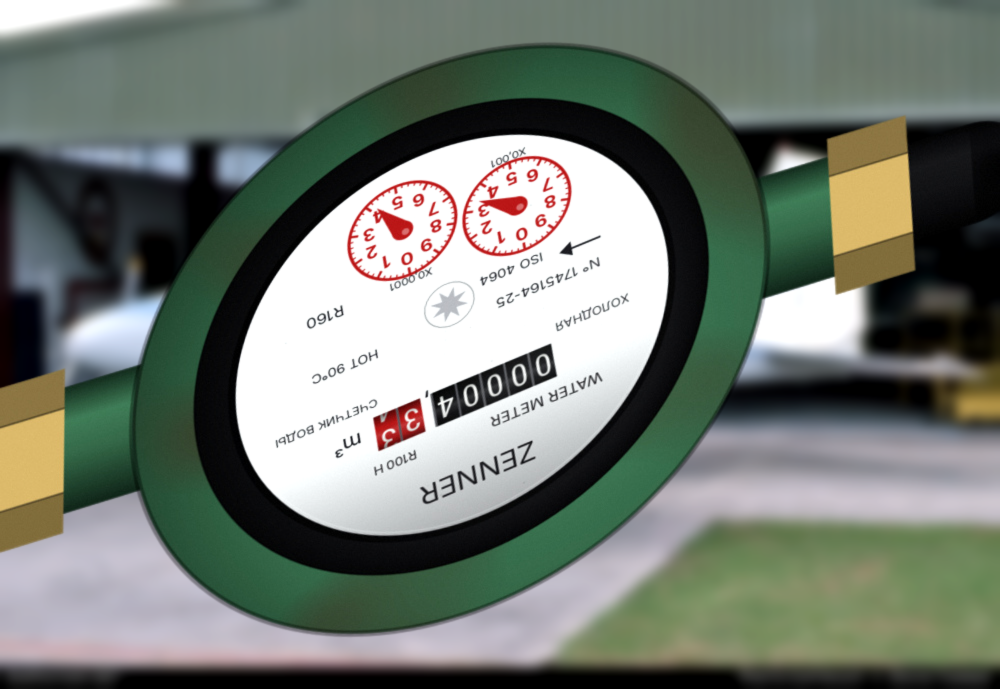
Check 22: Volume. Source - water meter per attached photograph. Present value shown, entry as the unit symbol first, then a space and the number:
m³ 4.3334
